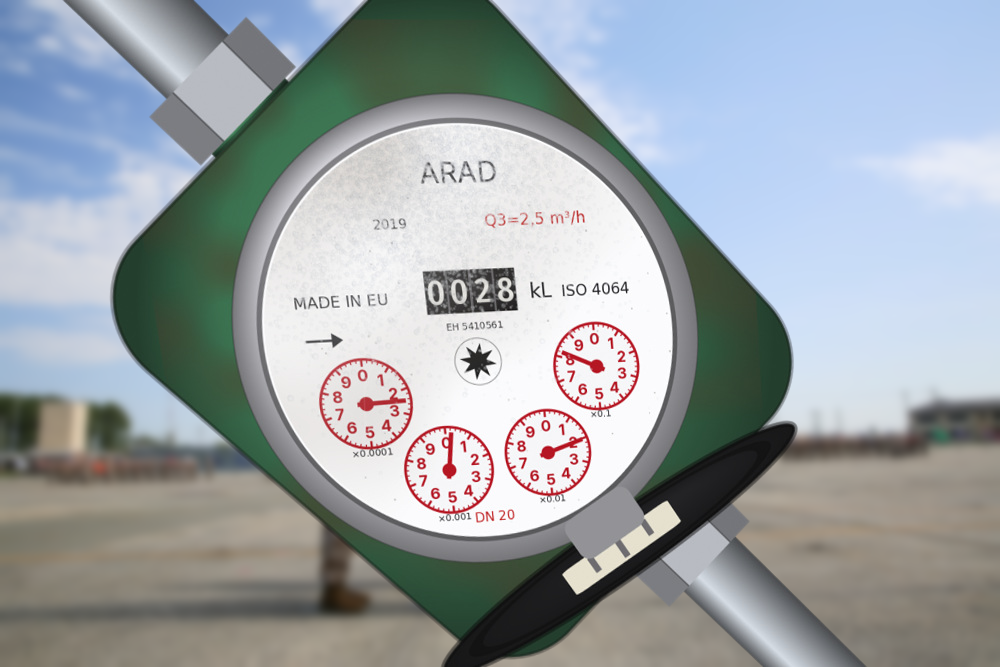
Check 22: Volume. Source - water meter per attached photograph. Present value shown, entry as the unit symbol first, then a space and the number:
kL 28.8202
